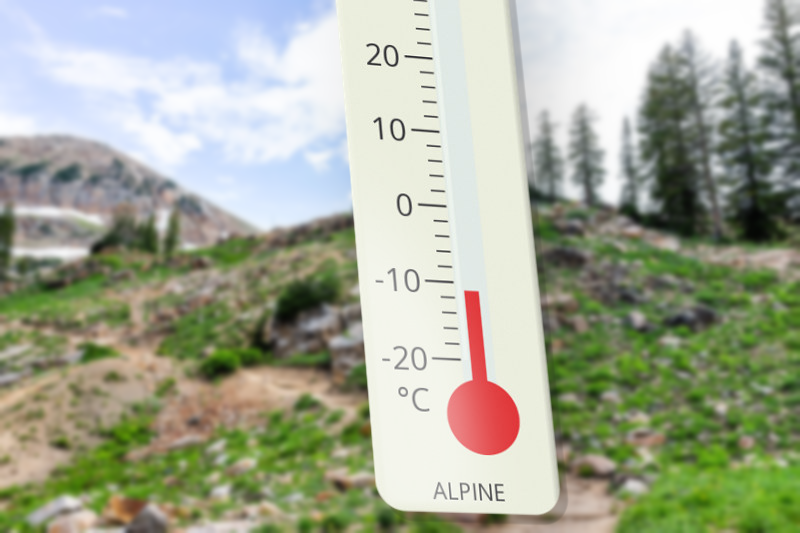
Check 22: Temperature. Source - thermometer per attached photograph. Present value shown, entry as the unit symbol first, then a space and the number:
°C -11
